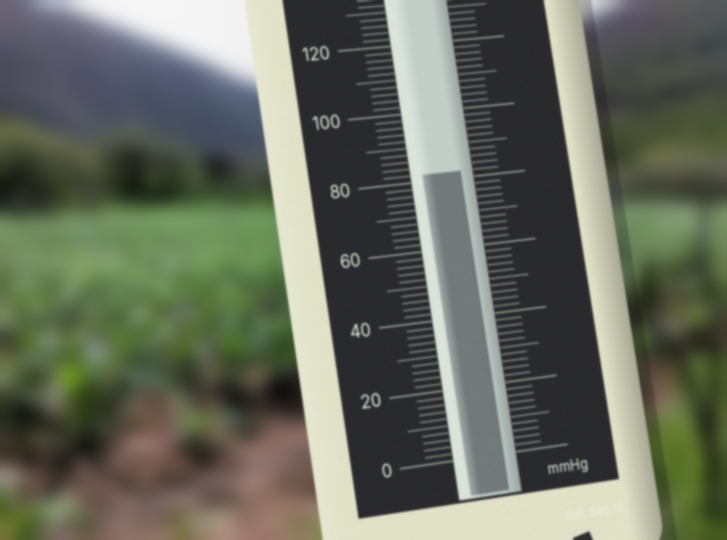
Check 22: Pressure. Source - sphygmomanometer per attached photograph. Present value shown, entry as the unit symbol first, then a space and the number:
mmHg 82
